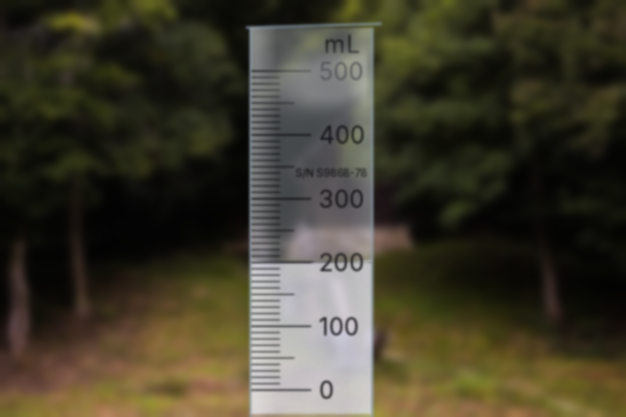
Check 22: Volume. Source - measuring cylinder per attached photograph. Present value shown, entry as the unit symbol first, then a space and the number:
mL 200
